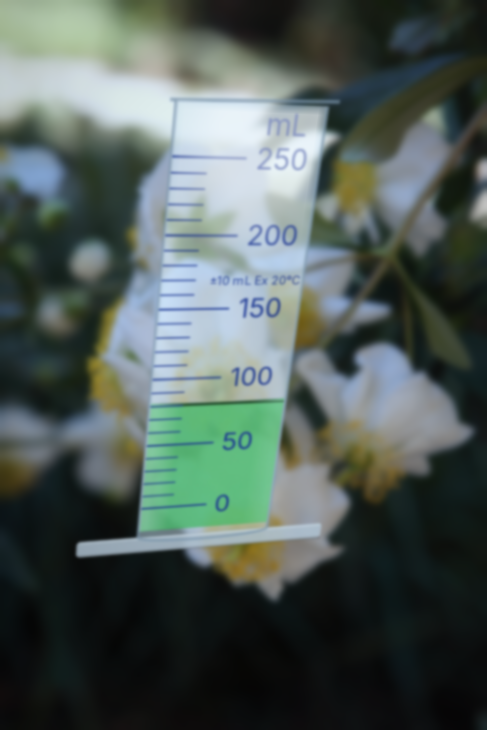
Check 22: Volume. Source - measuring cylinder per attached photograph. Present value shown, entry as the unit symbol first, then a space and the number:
mL 80
